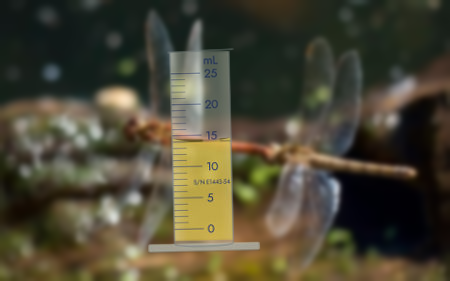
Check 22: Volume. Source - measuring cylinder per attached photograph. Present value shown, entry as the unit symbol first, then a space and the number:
mL 14
